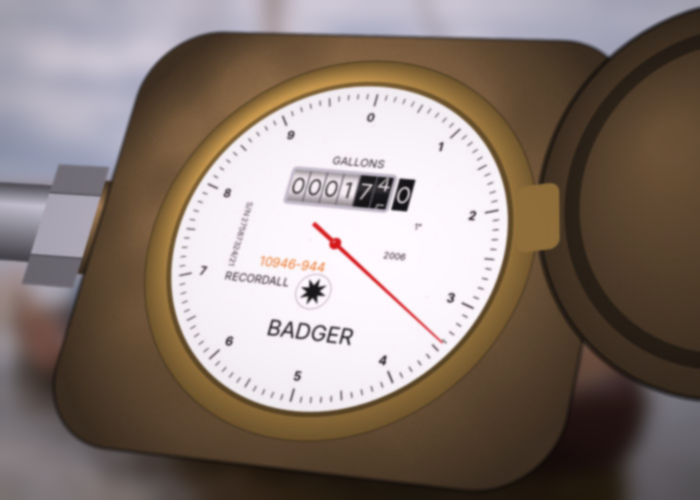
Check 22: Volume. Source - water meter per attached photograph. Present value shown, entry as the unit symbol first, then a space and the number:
gal 1743.4
